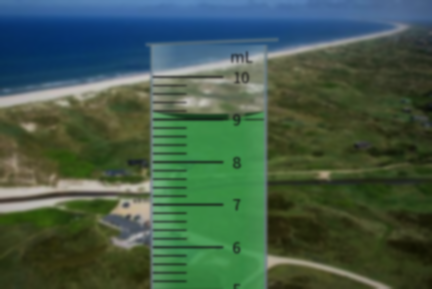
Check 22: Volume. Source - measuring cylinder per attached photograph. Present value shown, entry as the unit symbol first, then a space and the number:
mL 9
